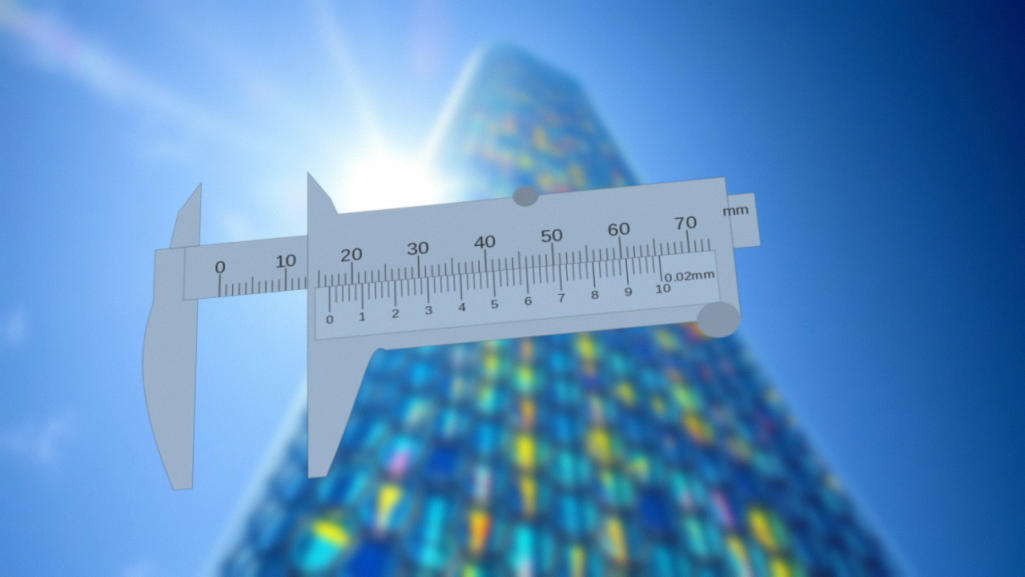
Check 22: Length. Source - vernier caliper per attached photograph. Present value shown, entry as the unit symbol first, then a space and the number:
mm 16.6
